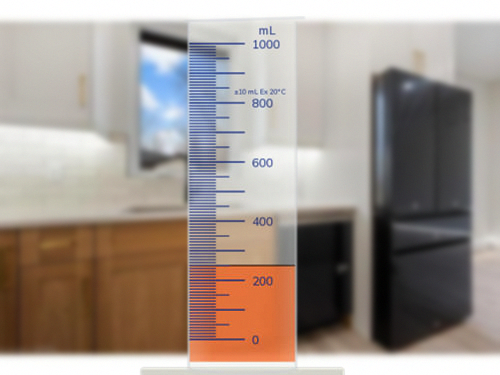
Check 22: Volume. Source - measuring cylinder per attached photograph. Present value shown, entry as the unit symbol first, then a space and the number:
mL 250
